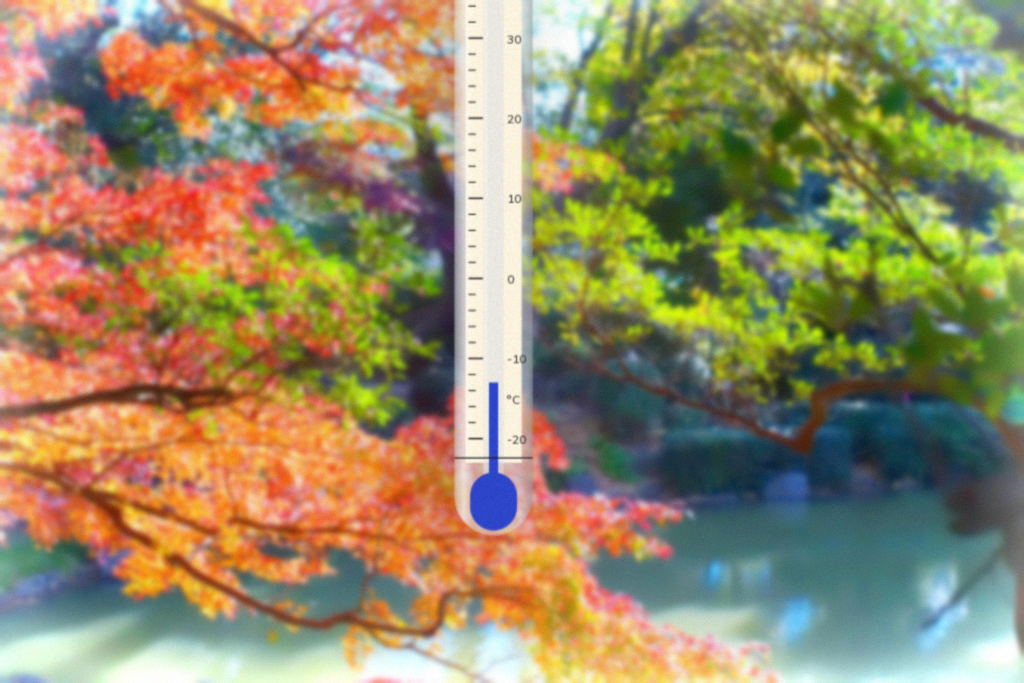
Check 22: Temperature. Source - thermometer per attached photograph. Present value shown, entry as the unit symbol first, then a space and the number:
°C -13
